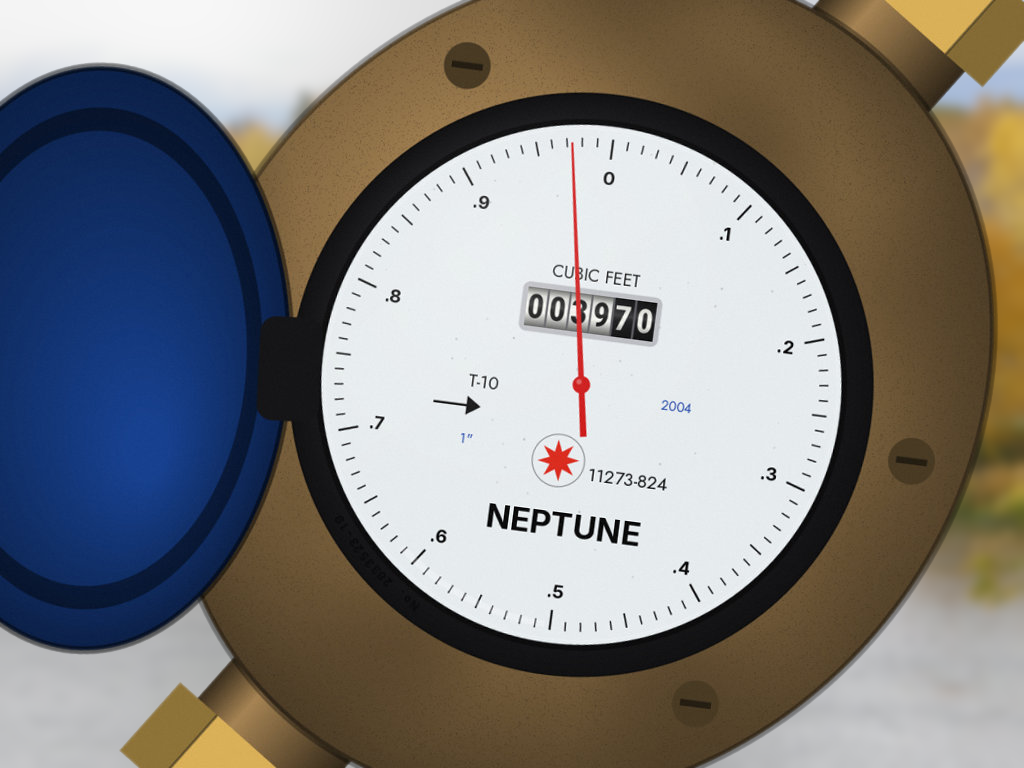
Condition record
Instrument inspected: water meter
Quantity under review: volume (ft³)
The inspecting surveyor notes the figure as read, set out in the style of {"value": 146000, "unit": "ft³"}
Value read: {"value": 3969.97, "unit": "ft³"}
